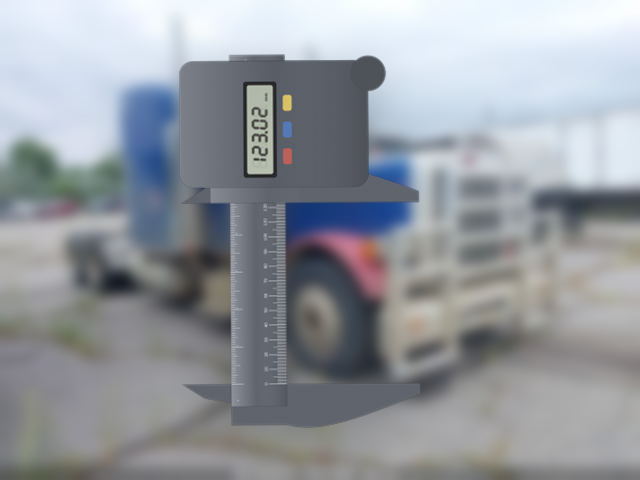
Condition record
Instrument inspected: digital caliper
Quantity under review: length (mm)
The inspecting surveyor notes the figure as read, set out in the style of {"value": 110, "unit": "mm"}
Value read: {"value": 123.02, "unit": "mm"}
